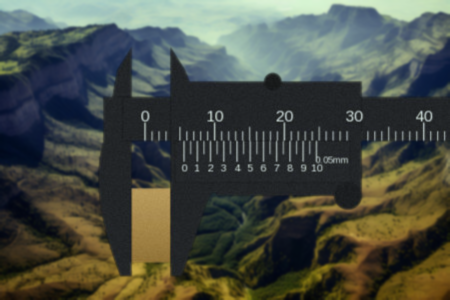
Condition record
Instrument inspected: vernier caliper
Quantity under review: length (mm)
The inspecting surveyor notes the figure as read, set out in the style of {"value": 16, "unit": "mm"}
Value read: {"value": 5.6, "unit": "mm"}
